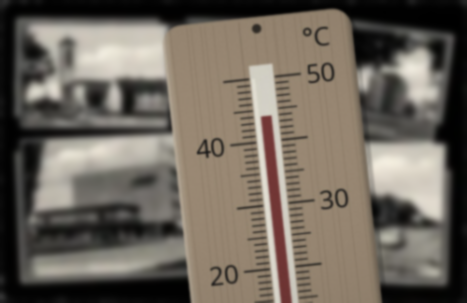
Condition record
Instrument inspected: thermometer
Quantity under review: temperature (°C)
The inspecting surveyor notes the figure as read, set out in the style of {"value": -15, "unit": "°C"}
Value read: {"value": 44, "unit": "°C"}
